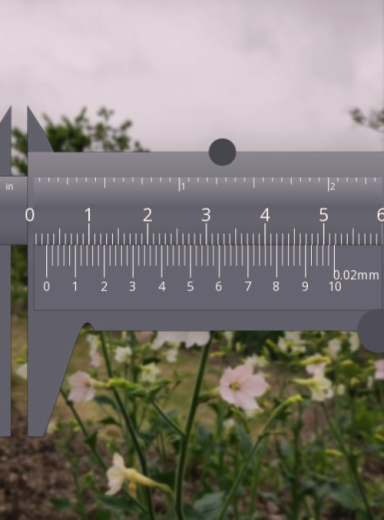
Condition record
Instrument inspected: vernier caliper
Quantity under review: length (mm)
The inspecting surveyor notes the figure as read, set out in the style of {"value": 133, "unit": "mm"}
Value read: {"value": 2.8, "unit": "mm"}
